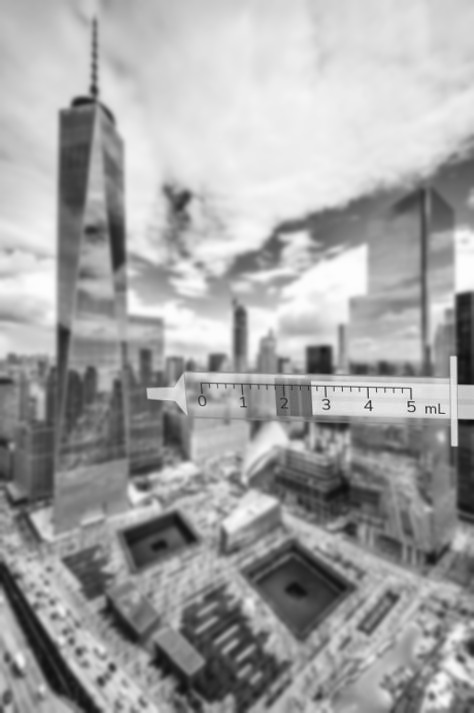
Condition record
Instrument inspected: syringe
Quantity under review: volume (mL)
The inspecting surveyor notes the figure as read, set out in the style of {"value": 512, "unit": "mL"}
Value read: {"value": 1.8, "unit": "mL"}
